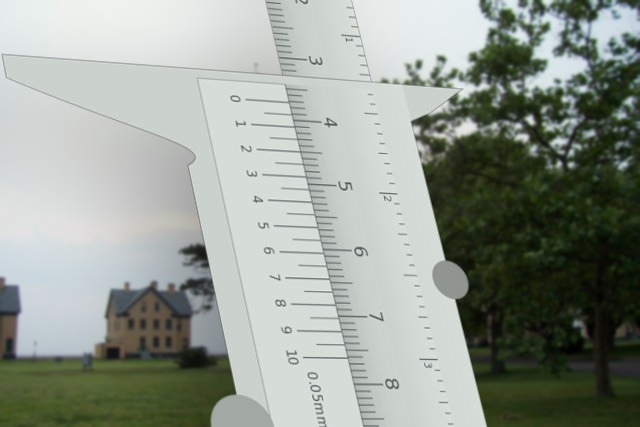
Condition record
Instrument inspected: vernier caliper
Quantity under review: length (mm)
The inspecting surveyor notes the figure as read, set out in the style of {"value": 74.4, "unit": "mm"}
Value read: {"value": 37.2, "unit": "mm"}
